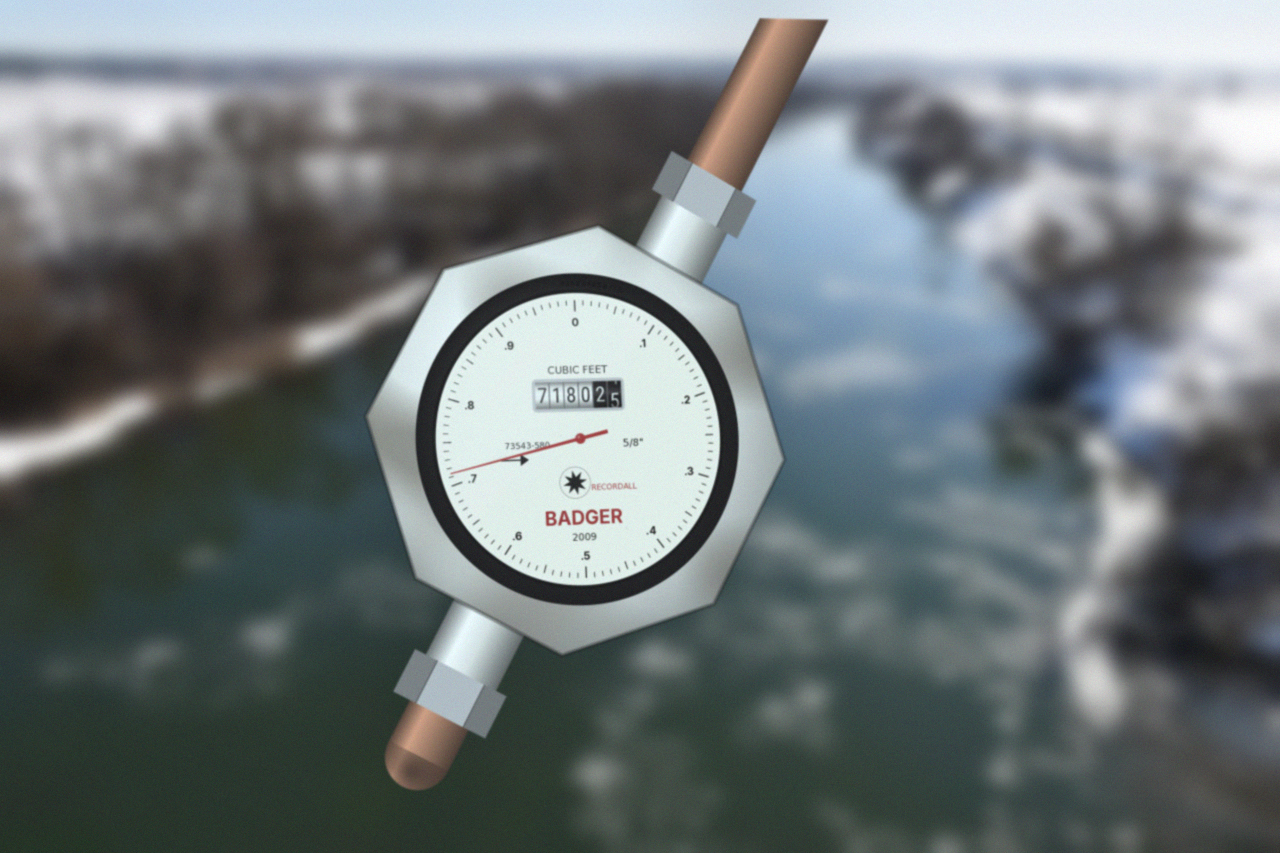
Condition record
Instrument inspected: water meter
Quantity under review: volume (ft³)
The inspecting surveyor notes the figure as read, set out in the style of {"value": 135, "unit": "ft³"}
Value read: {"value": 718024.71, "unit": "ft³"}
